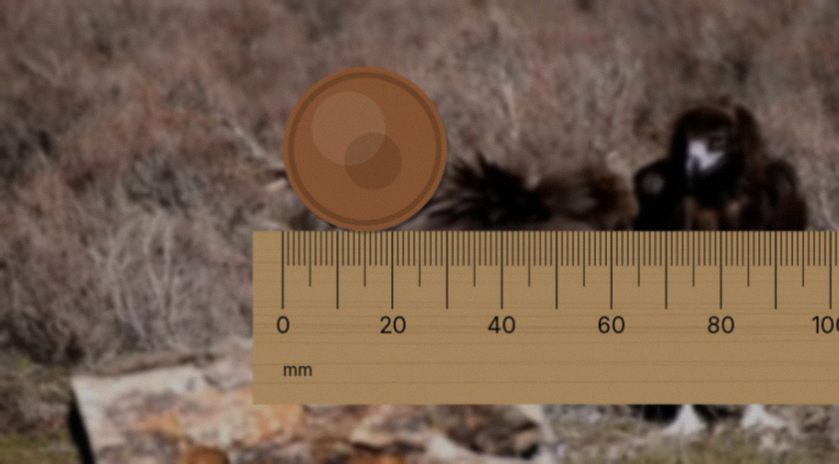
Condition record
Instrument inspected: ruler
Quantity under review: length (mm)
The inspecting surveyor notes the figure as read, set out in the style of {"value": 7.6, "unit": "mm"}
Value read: {"value": 30, "unit": "mm"}
